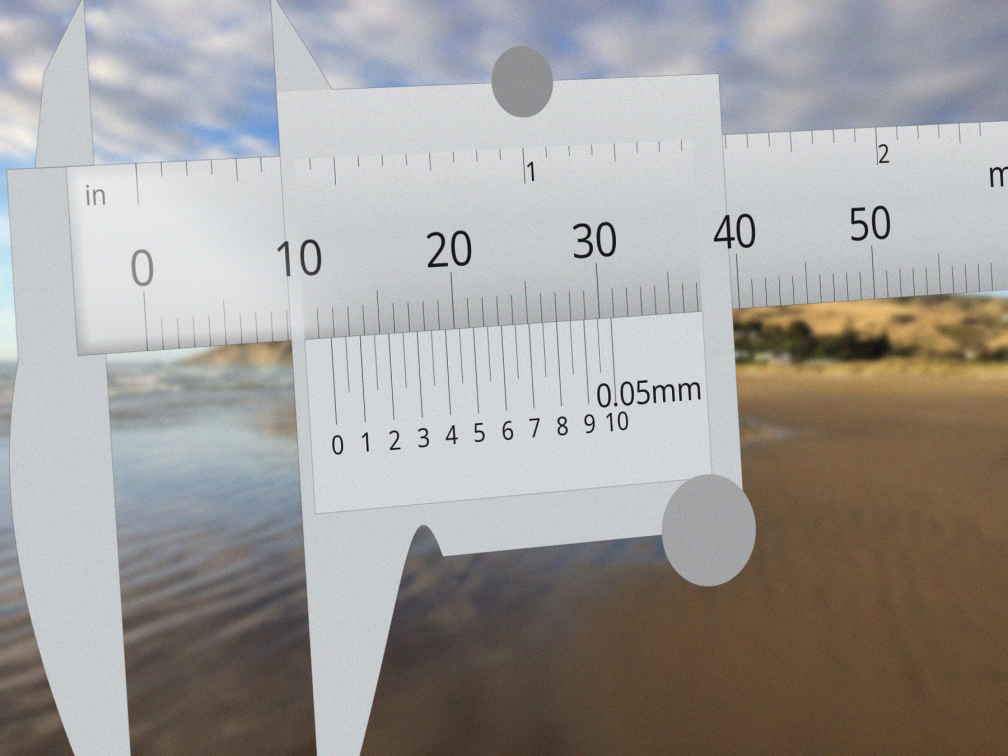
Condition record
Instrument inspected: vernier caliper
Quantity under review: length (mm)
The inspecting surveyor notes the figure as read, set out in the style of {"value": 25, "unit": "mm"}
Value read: {"value": 11.8, "unit": "mm"}
